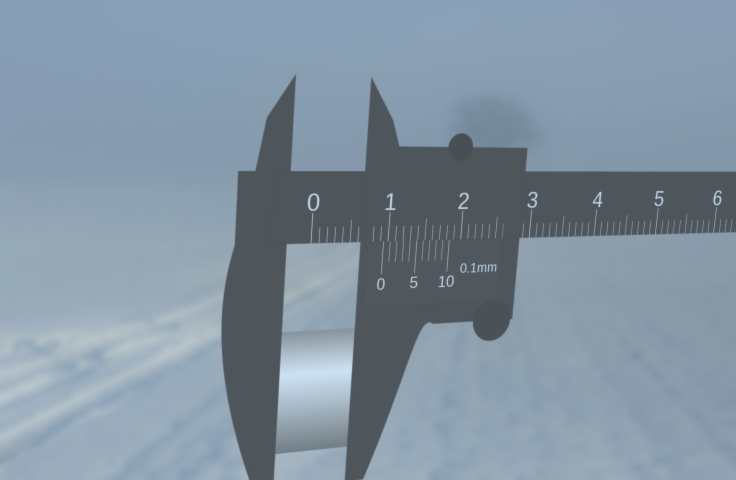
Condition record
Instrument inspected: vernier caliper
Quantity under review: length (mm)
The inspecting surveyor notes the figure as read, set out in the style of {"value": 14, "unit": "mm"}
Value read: {"value": 9.4, "unit": "mm"}
